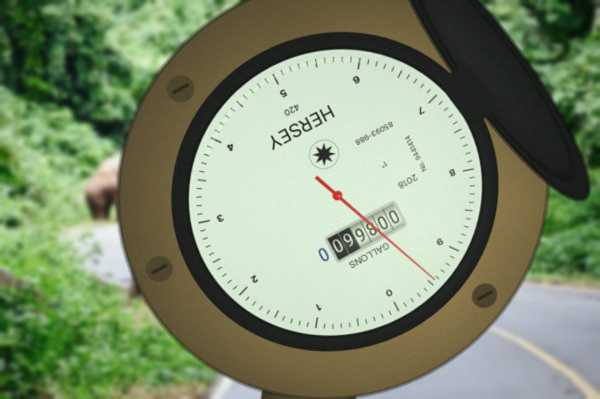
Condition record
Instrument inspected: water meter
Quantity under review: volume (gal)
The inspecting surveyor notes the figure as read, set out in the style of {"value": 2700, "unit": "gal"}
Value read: {"value": 86599.4, "unit": "gal"}
